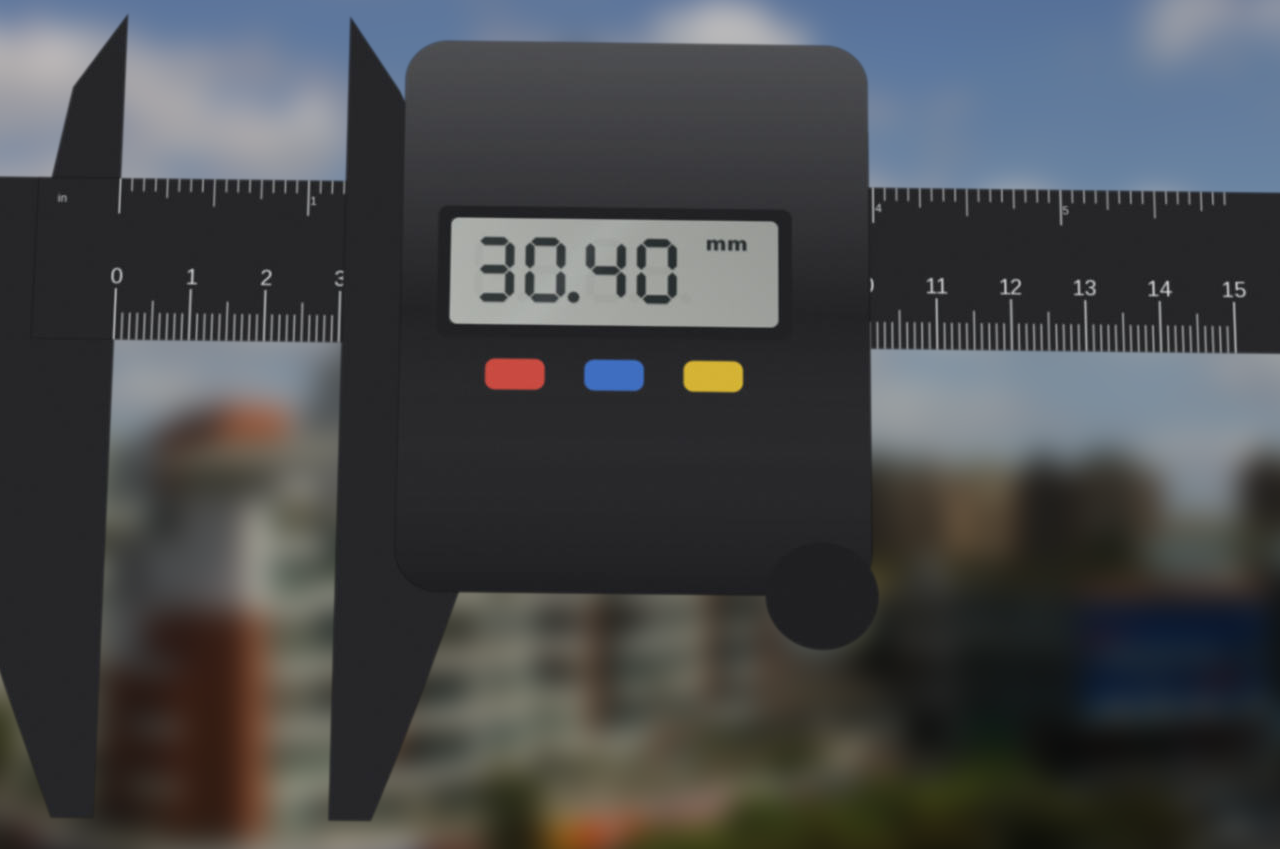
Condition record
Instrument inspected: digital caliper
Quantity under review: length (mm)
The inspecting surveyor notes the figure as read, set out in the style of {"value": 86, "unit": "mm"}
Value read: {"value": 30.40, "unit": "mm"}
